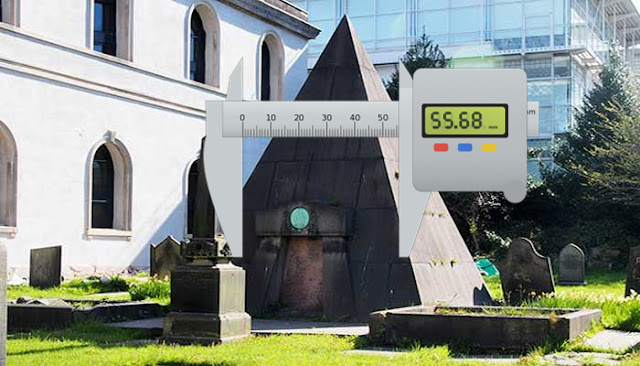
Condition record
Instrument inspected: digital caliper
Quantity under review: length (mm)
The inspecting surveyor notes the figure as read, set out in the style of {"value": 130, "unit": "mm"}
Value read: {"value": 55.68, "unit": "mm"}
